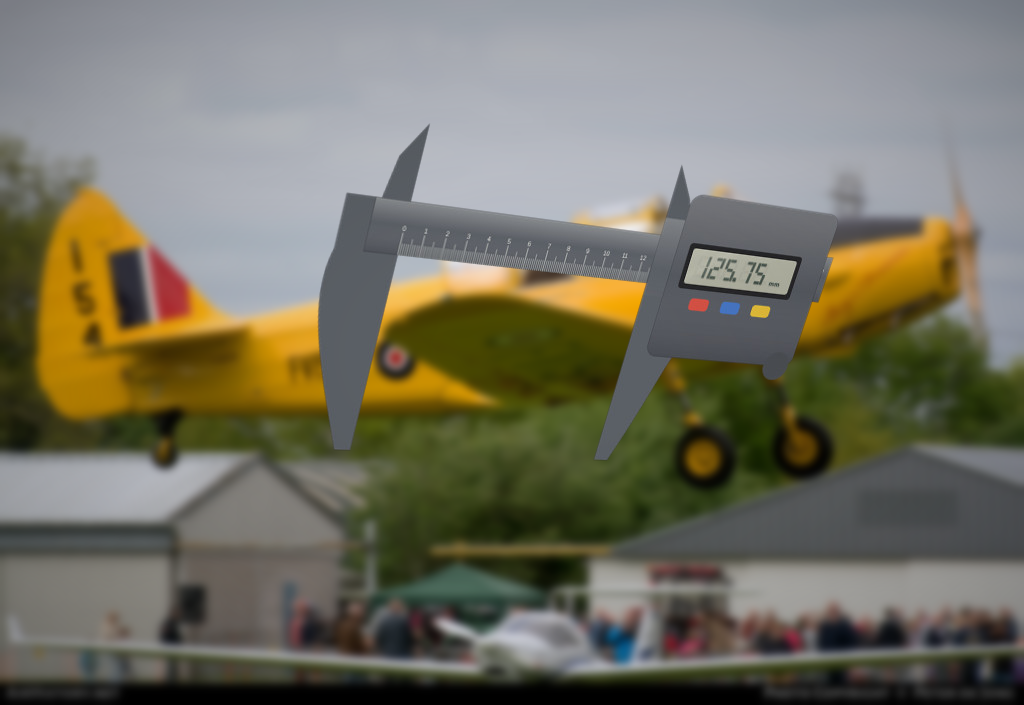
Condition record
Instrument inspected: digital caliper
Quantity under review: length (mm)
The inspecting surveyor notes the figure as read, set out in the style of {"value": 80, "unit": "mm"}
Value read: {"value": 125.75, "unit": "mm"}
